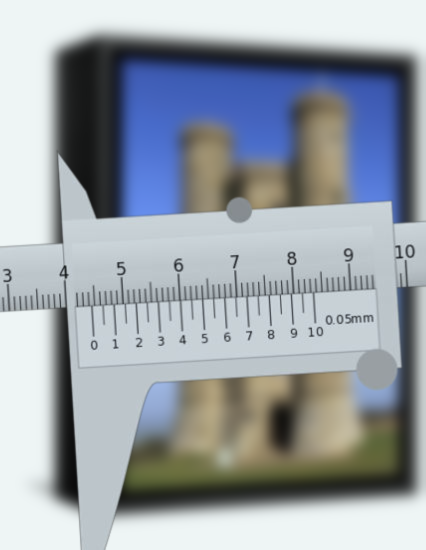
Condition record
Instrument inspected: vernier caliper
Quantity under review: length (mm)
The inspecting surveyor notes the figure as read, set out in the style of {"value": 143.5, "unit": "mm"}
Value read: {"value": 44.5, "unit": "mm"}
